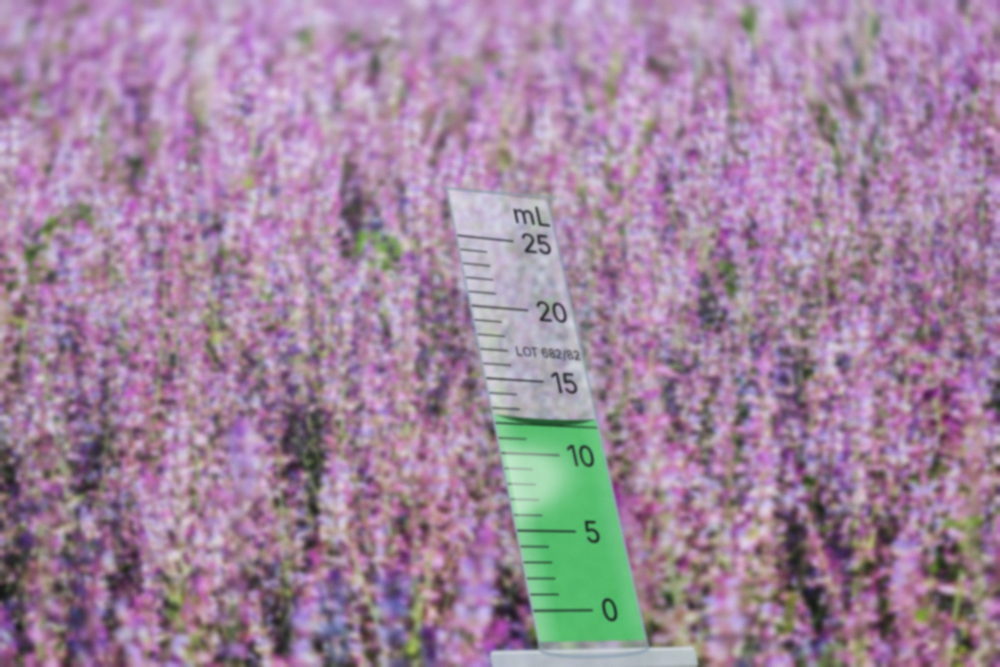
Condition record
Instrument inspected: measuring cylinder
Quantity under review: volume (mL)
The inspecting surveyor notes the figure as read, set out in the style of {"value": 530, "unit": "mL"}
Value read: {"value": 12, "unit": "mL"}
